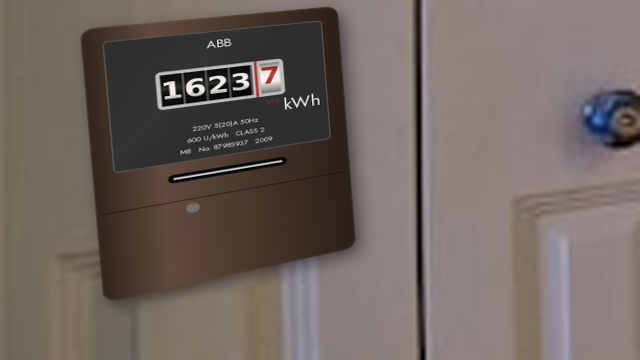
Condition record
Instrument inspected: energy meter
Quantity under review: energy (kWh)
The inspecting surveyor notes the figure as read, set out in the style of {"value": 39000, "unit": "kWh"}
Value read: {"value": 1623.7, "unit": "kWh"}
